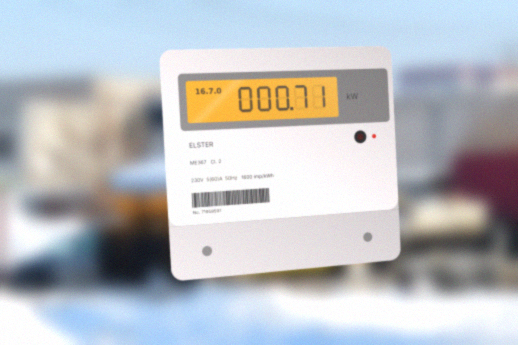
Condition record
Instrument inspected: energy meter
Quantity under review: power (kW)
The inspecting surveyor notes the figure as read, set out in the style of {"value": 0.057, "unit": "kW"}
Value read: {"value": 0.71, "unit": "kW"}
